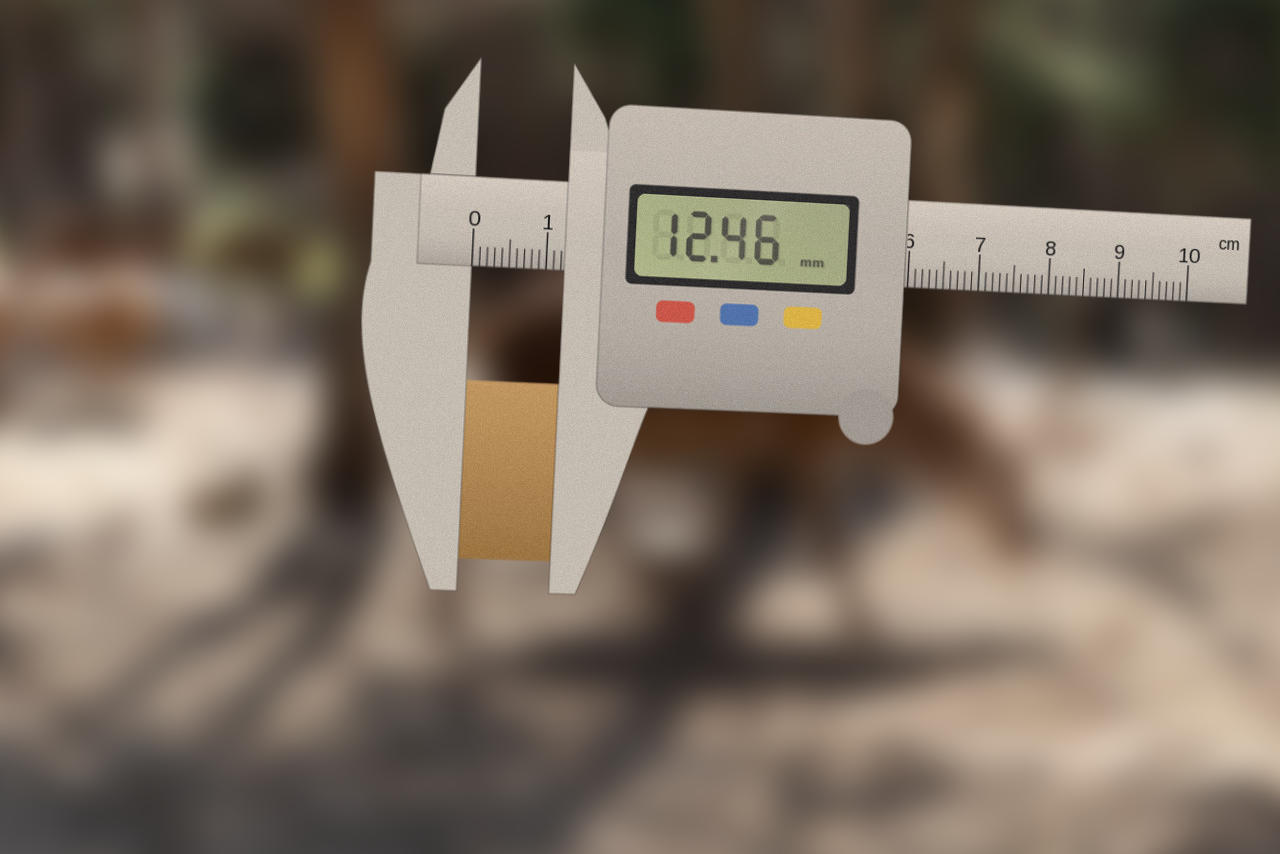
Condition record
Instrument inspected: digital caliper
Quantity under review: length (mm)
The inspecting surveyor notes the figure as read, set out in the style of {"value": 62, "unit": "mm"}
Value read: {"value": 12.46, "unit": "mm"}
